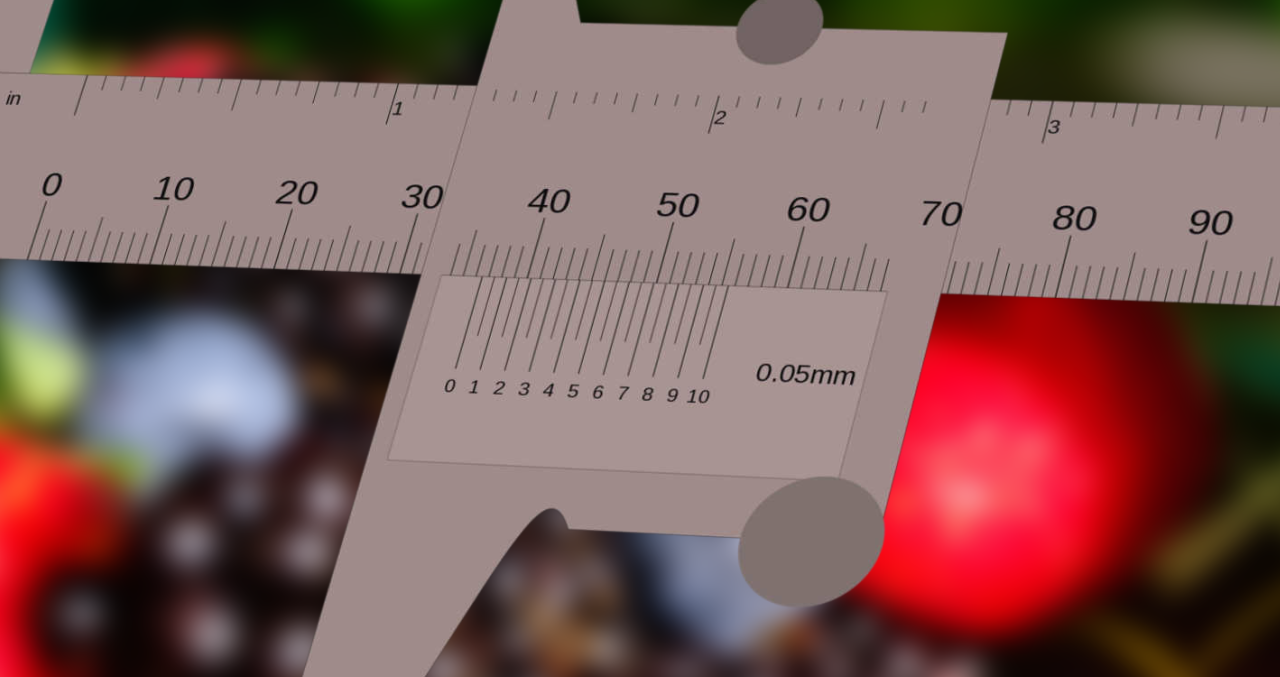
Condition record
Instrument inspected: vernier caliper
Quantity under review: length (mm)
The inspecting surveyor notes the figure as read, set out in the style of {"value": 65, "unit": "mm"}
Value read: {"value": 36.5, "unit": "mm"}
